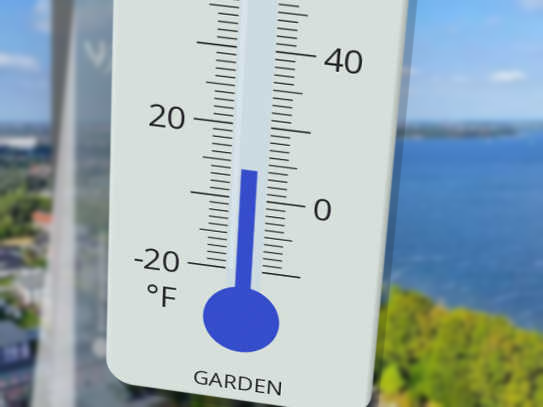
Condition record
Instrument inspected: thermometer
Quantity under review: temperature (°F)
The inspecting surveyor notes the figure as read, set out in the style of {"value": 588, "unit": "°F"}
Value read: {"value": 8, "unit": "°F"}
